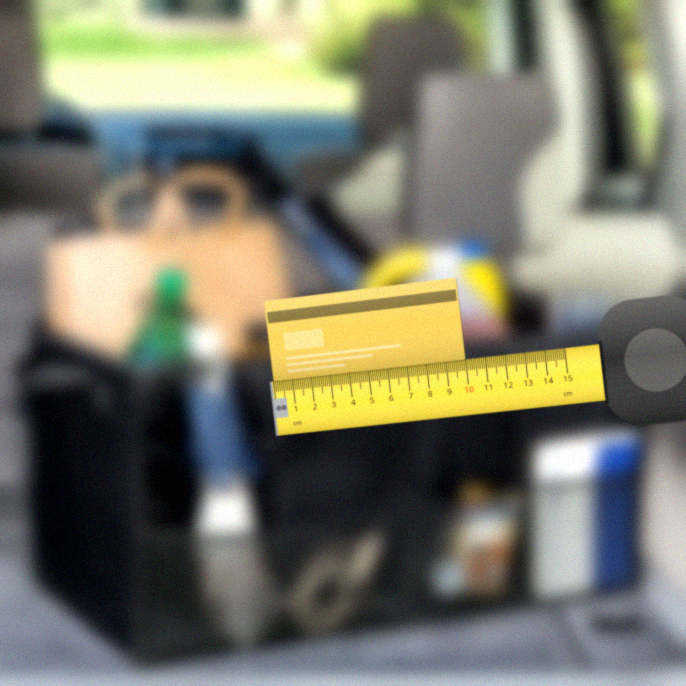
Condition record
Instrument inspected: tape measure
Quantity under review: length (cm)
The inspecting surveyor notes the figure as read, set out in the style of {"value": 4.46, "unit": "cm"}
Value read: {"value": 10, "unit": "cm"}
